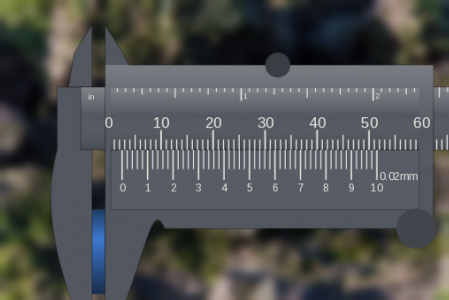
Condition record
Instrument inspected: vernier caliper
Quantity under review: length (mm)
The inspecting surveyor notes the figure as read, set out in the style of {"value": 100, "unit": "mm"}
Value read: {"value": 2.5, "unit": "mm"}
